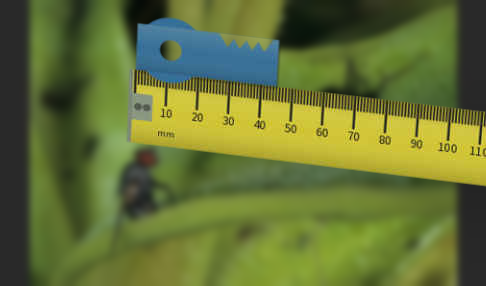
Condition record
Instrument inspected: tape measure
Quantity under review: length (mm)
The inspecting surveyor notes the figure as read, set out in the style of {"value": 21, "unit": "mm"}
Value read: {"value": 45, "unit": "mm"}
